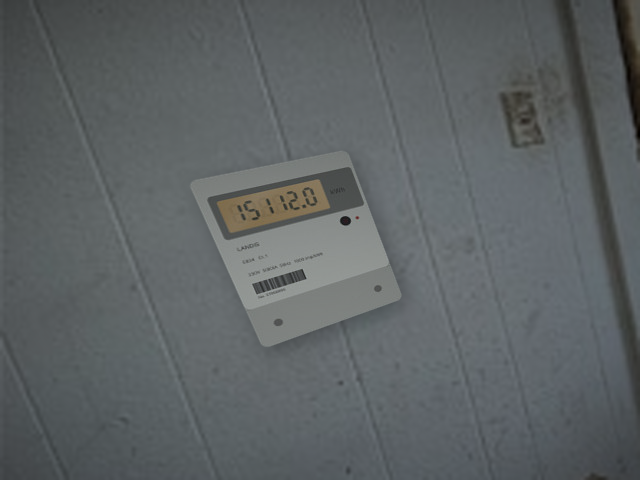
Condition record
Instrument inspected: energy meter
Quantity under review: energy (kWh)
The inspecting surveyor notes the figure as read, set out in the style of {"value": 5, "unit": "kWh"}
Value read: {"value": 15112.0, "unit": "kWh"}
